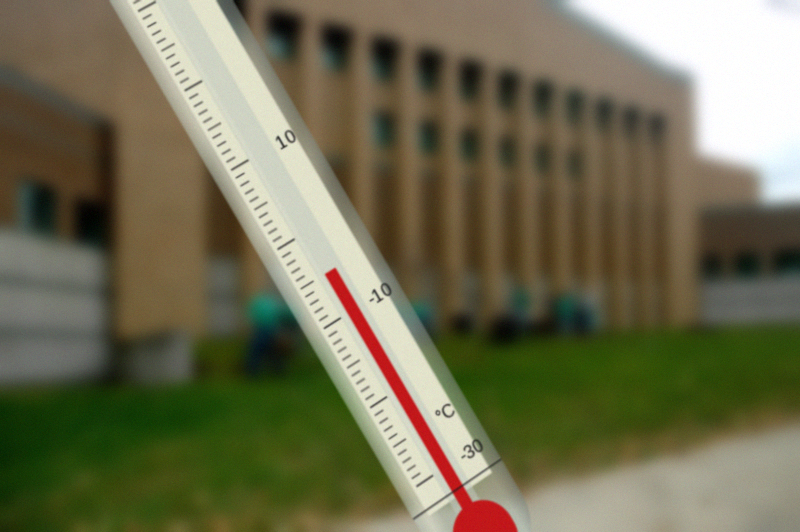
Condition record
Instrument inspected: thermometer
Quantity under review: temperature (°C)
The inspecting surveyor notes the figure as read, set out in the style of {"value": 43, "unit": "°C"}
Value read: {"value": -5, "unit": "°C"}
